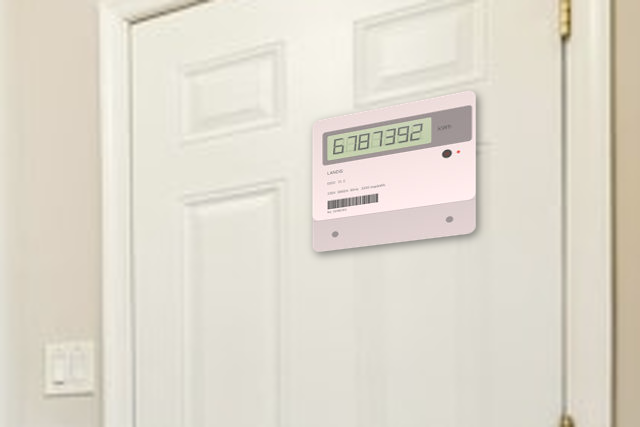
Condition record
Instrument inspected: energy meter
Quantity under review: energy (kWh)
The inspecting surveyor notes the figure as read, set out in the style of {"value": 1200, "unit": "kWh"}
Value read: {"value": 6787392, "unit": "kWh"}
